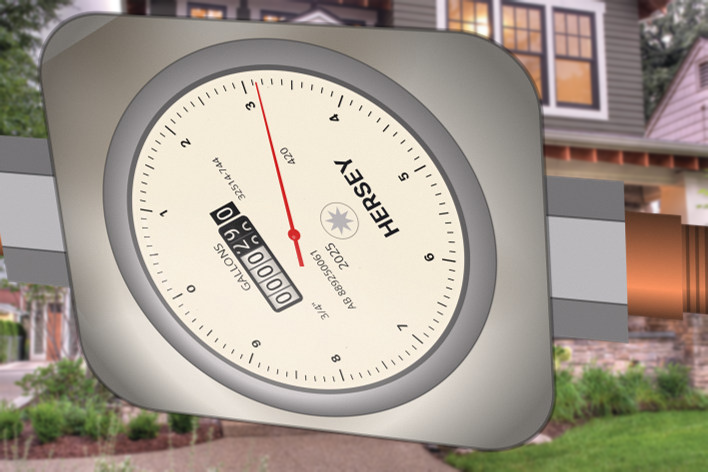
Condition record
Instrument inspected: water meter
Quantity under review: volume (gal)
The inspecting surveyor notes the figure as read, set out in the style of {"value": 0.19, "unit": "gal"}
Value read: {"value": 293.1, "unit": "gal"}
